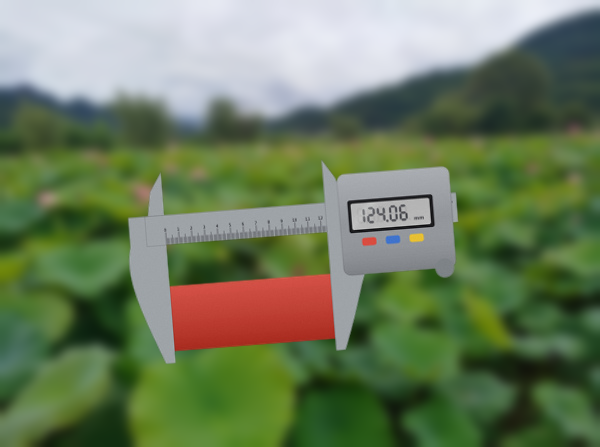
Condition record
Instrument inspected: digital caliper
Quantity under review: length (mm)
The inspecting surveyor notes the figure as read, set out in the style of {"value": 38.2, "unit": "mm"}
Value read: {"value": 124.06, "unit": "mm"}
